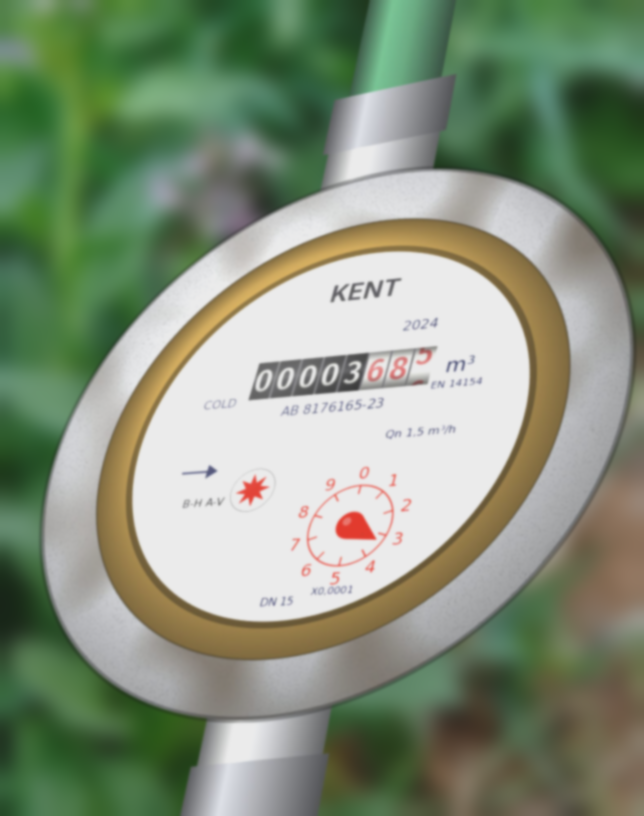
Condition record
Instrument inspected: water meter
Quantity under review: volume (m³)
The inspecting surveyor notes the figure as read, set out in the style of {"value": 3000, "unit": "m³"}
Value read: {"value": 3.6853, "unit": "m³"}
